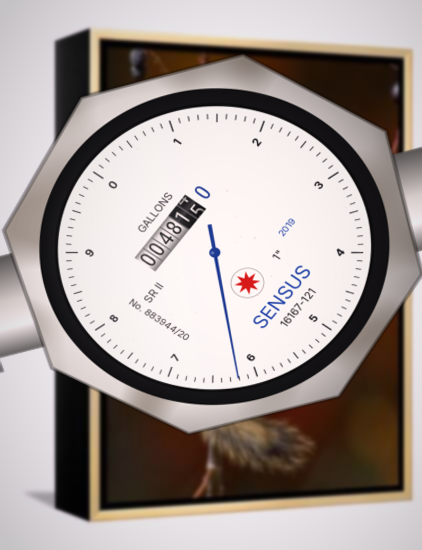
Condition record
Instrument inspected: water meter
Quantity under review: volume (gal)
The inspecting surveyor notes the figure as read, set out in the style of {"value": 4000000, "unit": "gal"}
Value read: {"value": 48146.2, "unit": "gal"}
